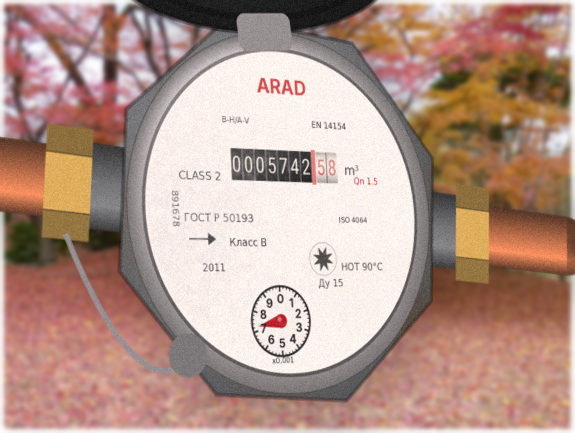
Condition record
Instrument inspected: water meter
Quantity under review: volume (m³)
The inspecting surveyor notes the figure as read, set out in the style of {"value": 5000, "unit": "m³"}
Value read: {"value": 5742.587, "unit": "m³"}
